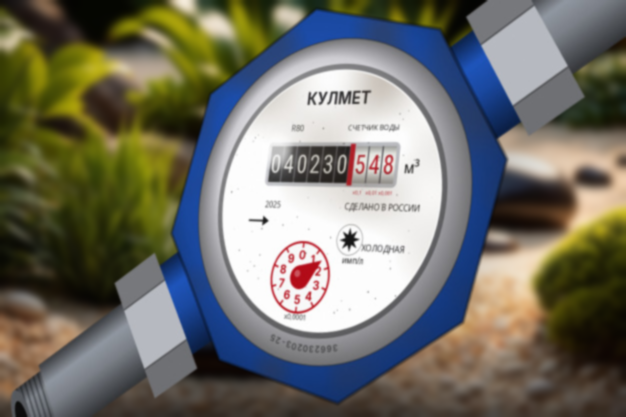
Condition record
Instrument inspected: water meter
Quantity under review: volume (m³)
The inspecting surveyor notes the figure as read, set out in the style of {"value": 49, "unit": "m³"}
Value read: {"value": 40230.5481, "unit": "m³"}
